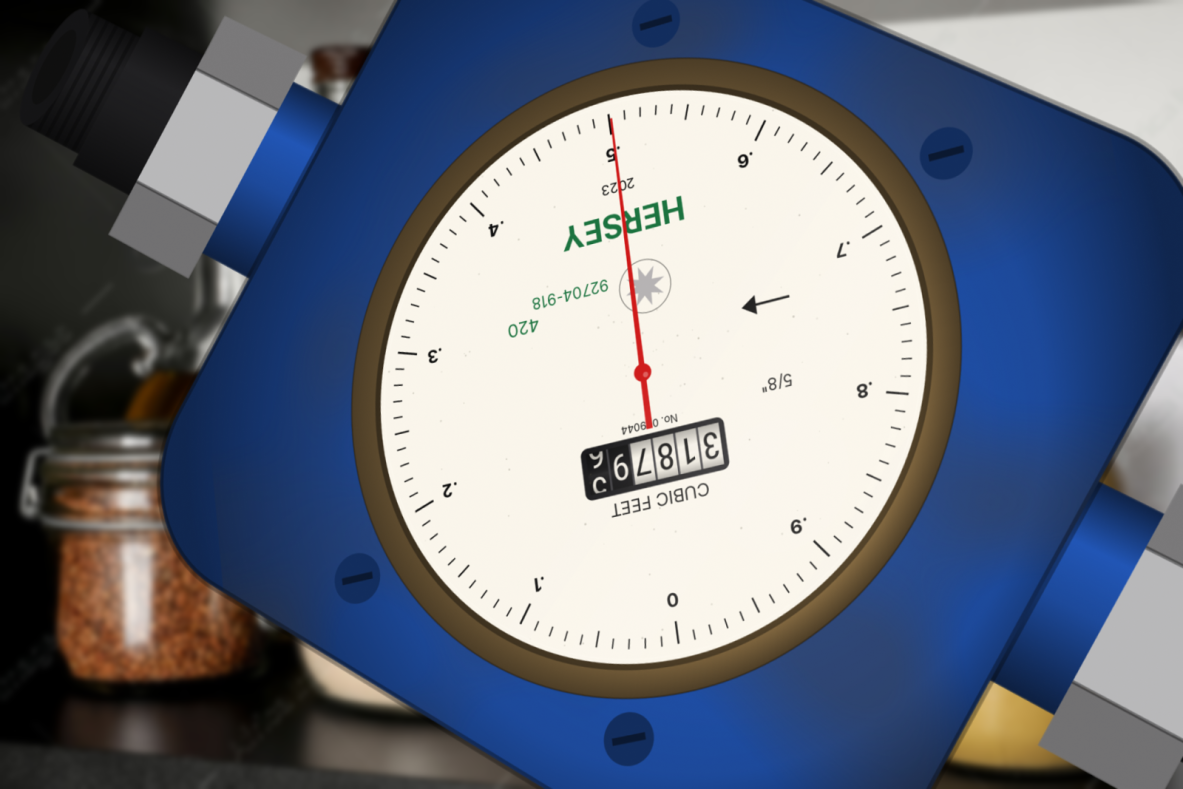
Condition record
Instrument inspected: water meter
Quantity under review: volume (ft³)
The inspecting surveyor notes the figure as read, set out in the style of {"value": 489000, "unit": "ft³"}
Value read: {"value": 318795.50, "unit": "ft³"}
